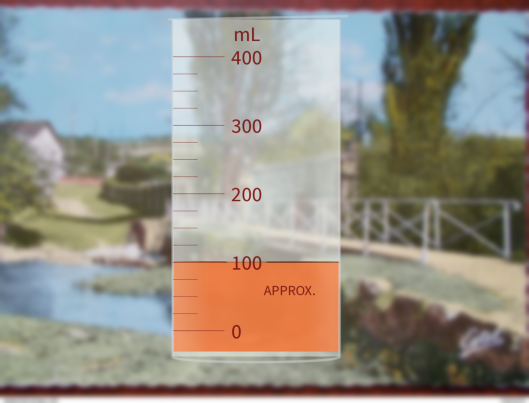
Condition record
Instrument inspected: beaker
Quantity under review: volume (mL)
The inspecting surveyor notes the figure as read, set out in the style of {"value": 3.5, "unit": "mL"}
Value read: {"value": 100, "unit": "mL"}
